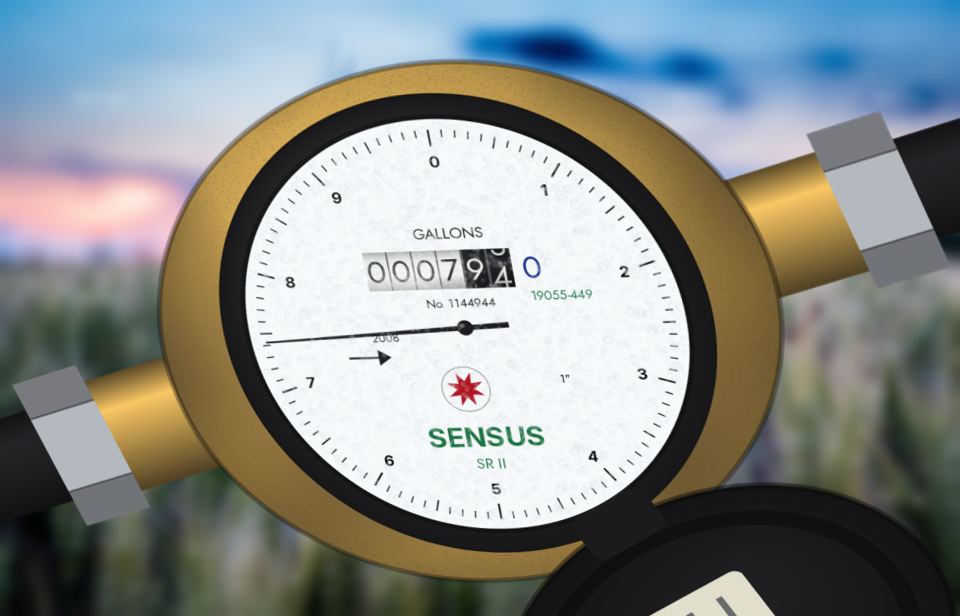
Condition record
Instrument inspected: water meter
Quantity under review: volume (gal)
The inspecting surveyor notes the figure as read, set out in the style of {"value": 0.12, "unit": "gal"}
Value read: {"value": 7937.4, "unit": "gal"}
